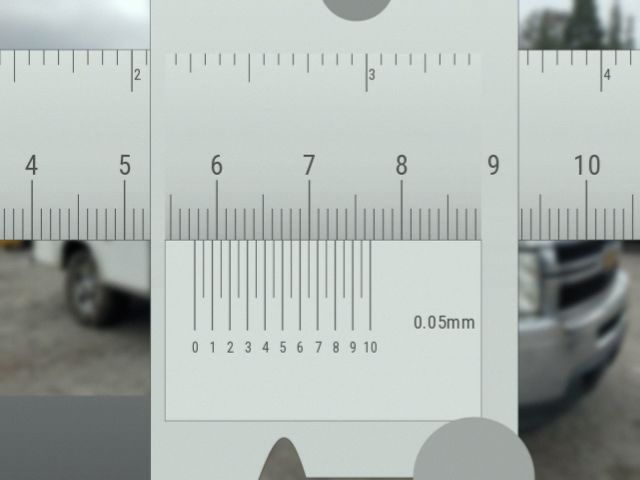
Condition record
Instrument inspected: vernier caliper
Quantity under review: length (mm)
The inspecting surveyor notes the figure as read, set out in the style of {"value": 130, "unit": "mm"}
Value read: {"value": 57.6, "unit": "mm"}
